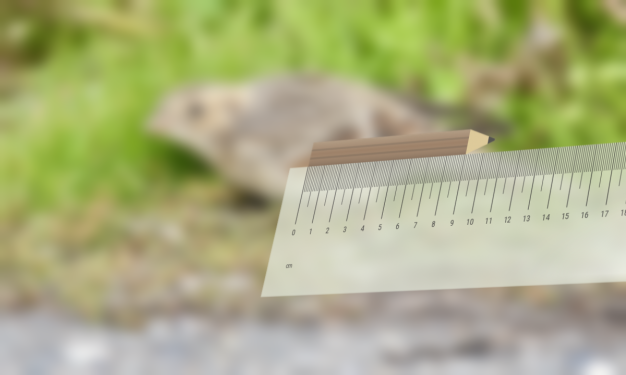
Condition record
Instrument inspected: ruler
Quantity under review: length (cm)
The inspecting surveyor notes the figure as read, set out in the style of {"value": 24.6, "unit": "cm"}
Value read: {"value": 10.5, "unit": "cm"}
